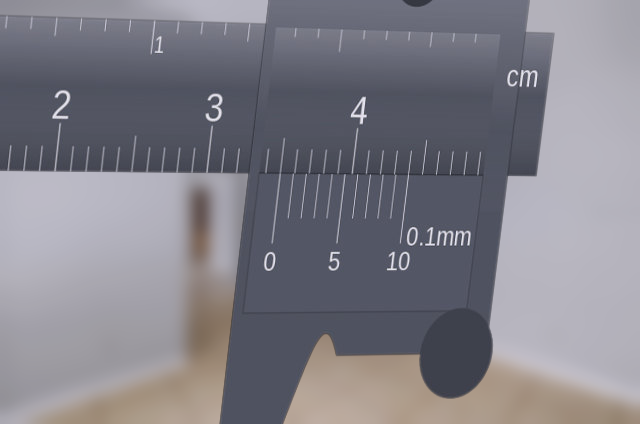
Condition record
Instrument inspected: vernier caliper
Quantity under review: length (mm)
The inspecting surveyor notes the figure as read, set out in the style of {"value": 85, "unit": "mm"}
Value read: {"value": 35.0, "unit": "mm"}
